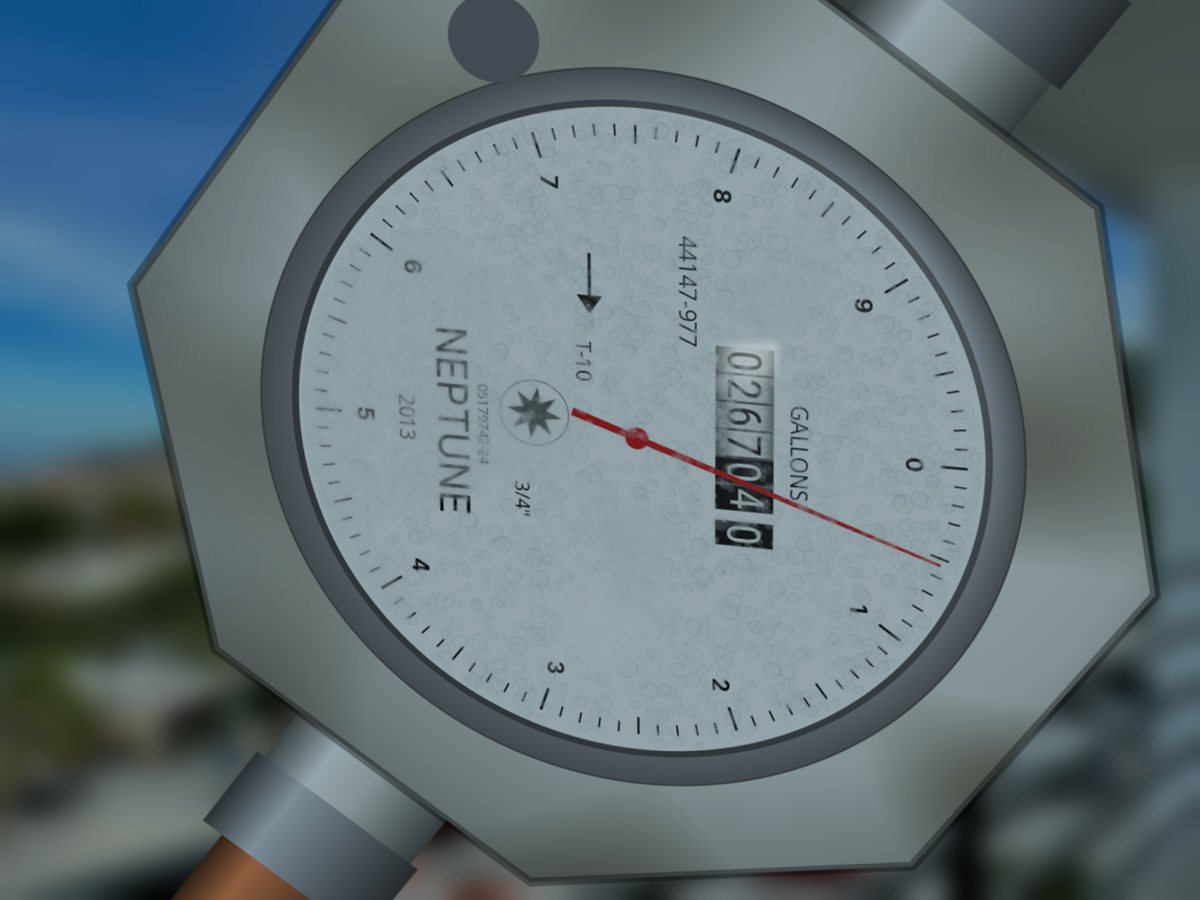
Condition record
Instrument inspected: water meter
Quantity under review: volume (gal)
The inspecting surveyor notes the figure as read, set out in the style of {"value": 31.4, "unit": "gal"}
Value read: {"value": 267040.5, "unit": "gal"}
